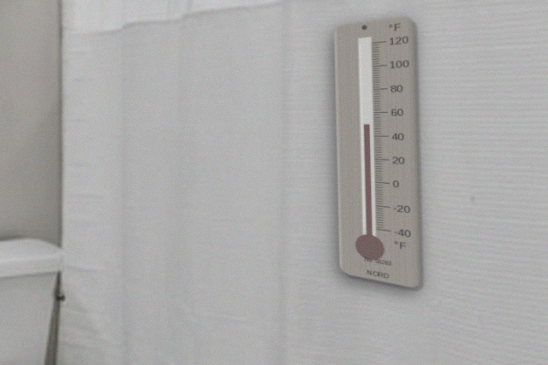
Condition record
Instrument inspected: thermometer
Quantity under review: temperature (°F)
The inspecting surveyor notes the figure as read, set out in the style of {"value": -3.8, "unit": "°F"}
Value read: {"value": 50, "unit": "°F"}
